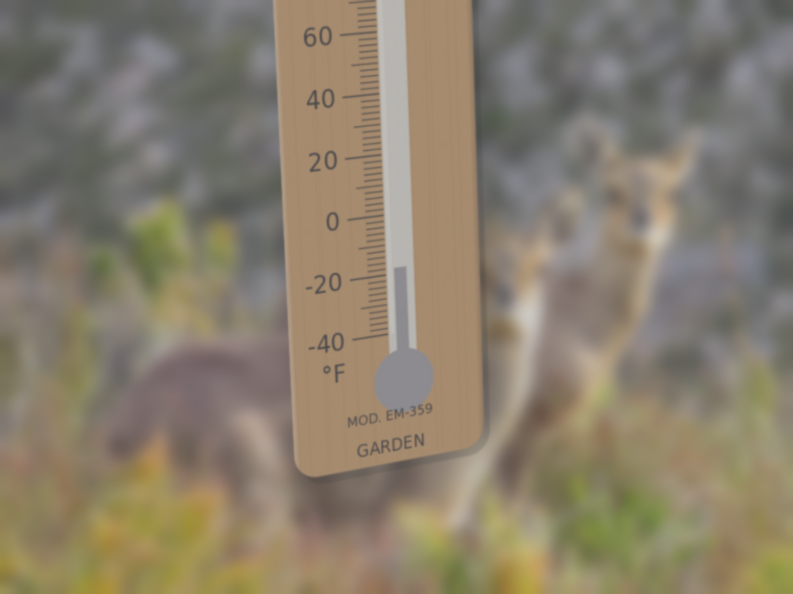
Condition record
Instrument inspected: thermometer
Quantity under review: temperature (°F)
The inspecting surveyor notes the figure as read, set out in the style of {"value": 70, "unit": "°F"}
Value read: {"value": -18, "unit": "°F"}
